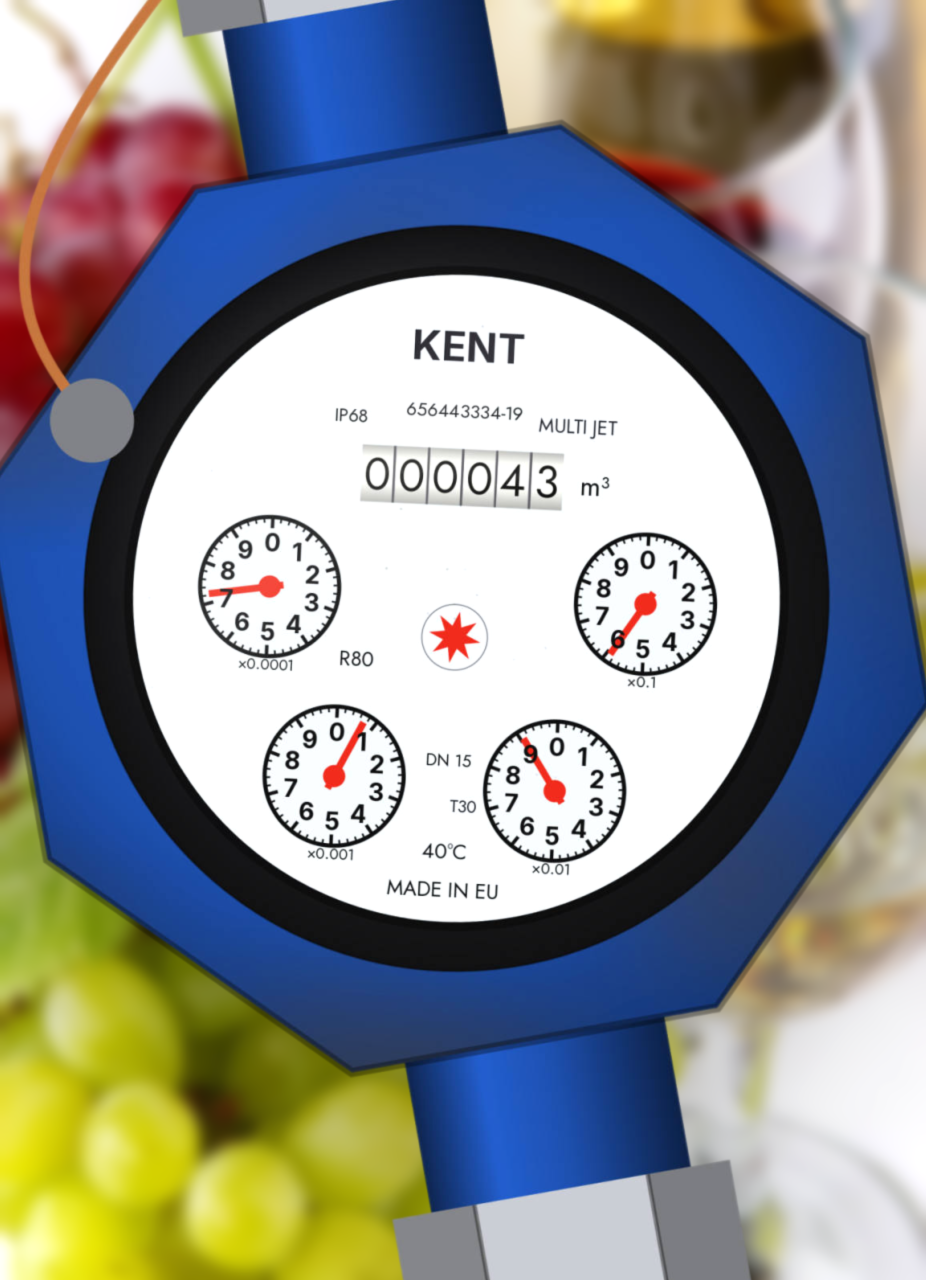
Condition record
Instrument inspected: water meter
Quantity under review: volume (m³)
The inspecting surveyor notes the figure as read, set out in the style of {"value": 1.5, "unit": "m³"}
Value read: {"value": 43.5907, "unit": "m³"}
